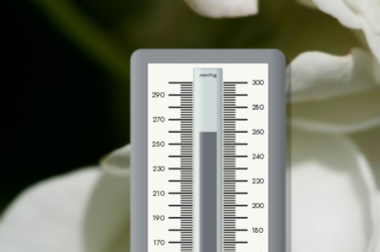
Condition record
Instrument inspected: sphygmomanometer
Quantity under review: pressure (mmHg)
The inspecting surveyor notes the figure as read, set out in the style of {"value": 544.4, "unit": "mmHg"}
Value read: {"value": 260, "unit": "mmHg"}
